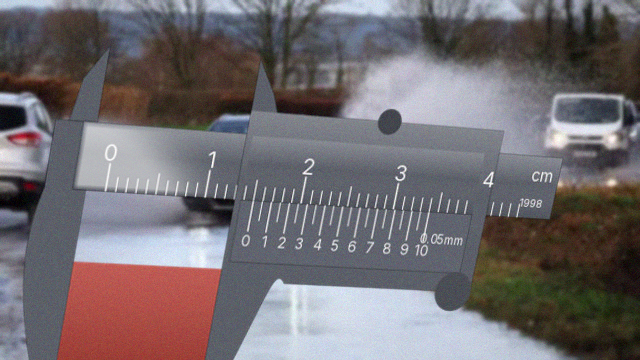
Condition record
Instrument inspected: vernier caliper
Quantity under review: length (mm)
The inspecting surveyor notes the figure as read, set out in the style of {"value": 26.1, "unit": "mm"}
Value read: {"value": 15.0, "unit": "mm"}
